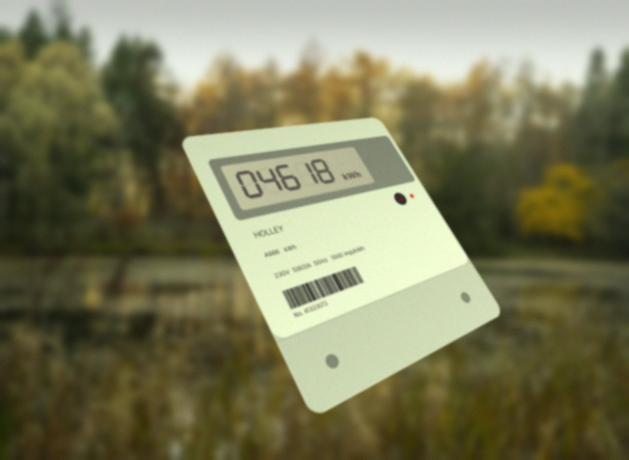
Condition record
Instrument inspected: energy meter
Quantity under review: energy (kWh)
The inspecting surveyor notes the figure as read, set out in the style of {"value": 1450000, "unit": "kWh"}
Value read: {"value": 4618, "unit": "kWh"}
